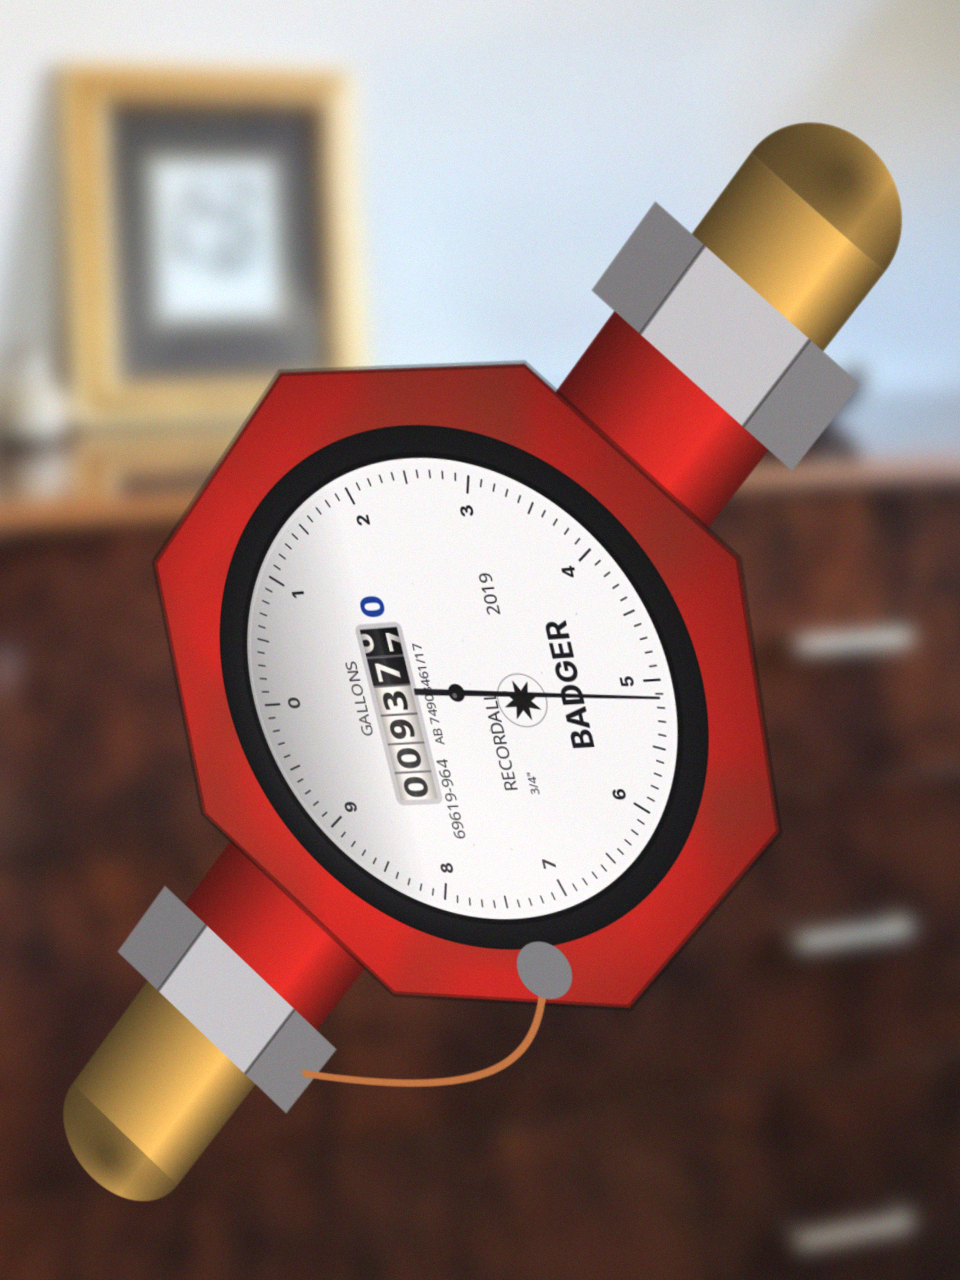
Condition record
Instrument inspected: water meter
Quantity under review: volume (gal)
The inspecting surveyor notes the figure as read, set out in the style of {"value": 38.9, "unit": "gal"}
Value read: {"value": 93765.1, "unit": "gal"}
